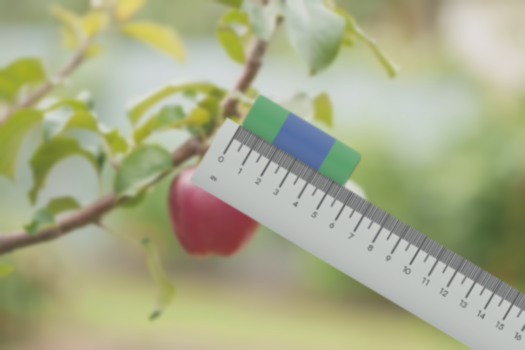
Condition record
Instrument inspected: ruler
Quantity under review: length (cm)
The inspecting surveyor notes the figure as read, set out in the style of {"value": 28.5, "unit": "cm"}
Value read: {"value": 5.5, "unit": "cm"}
